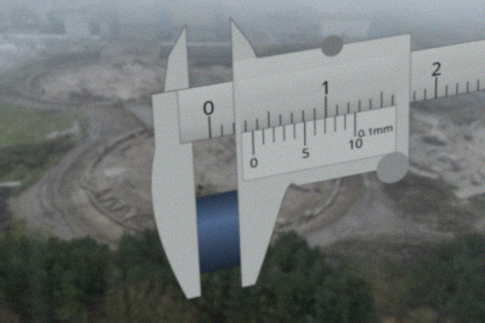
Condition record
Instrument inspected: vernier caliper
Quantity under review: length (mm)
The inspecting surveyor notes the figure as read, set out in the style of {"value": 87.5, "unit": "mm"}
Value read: {"value": 3.6, "unit": "mm"}
